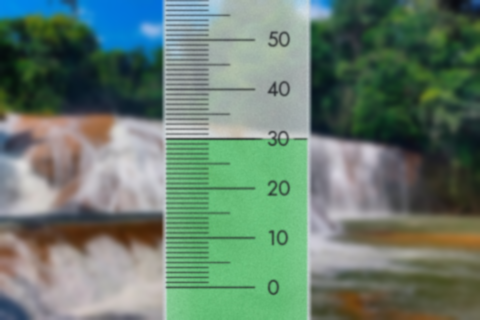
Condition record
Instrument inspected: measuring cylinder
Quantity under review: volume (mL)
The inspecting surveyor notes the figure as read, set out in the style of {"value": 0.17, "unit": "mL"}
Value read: {"value": 30, "unit": "mL"}
